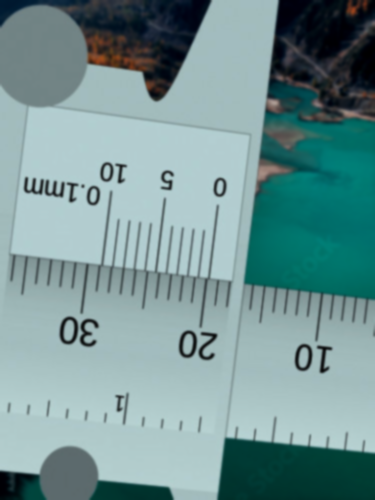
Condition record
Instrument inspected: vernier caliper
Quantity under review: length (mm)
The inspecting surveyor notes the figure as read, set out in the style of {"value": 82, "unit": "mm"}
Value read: {"value": 19.8, "unit": "mm"}
